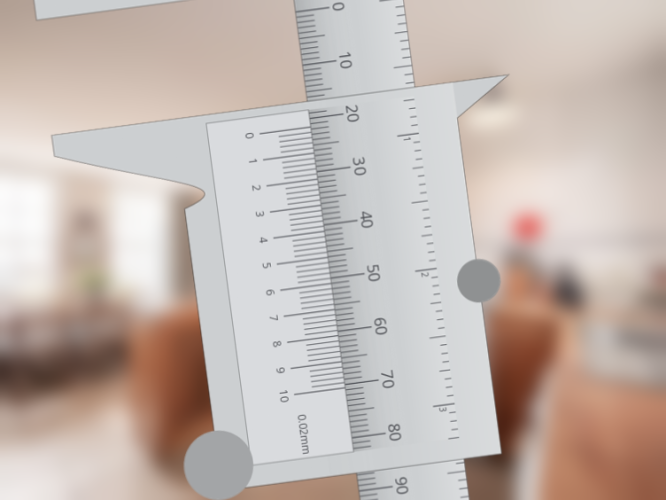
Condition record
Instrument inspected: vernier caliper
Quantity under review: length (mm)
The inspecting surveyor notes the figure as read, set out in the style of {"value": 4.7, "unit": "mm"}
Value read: {"value": 21.6, "unit": "mm"}
